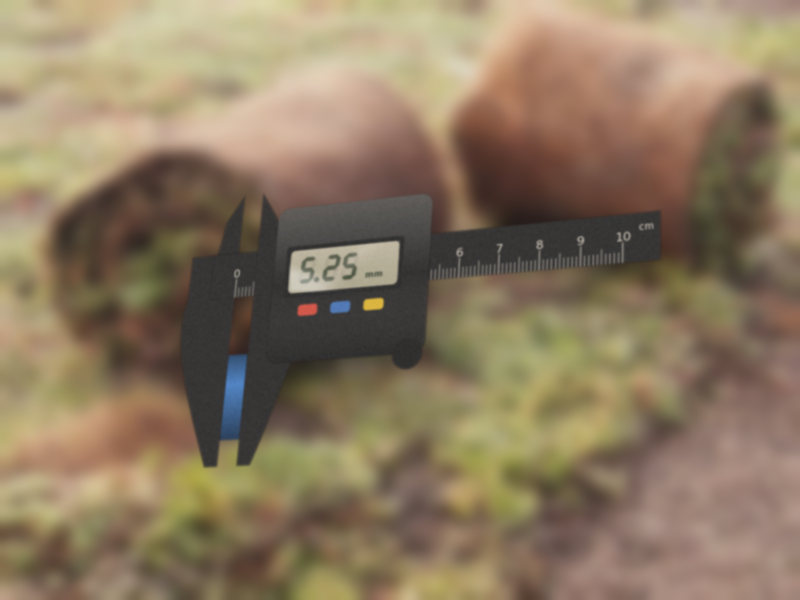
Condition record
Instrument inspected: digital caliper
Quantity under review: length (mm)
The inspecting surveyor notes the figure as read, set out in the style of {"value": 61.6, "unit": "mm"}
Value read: {"value": 5.25, "unit": "mm"}
